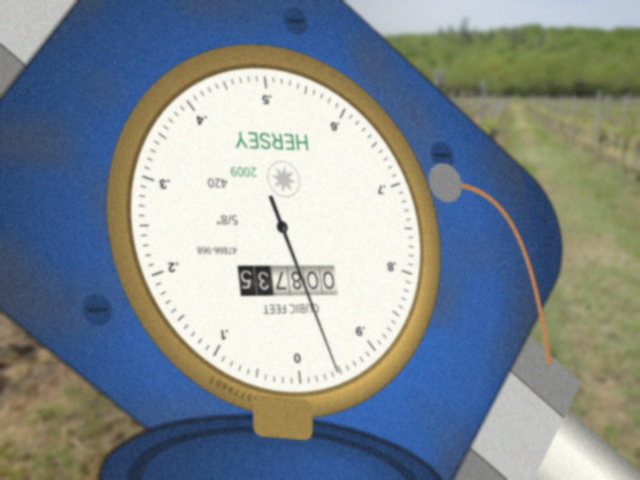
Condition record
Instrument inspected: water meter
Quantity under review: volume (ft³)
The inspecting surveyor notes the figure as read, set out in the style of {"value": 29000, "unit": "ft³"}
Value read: {"value": 8734.95, "unit": "ft³"}
